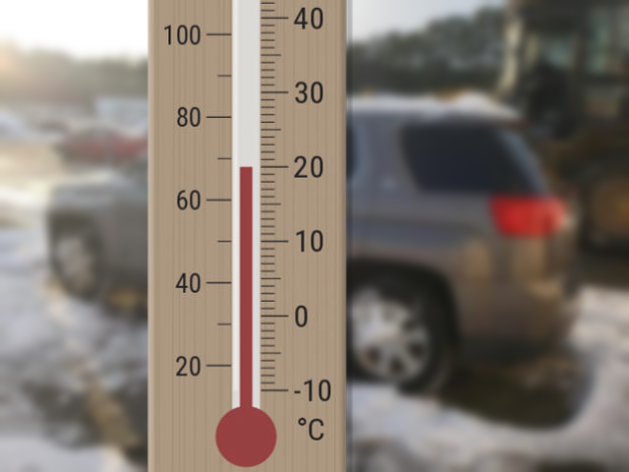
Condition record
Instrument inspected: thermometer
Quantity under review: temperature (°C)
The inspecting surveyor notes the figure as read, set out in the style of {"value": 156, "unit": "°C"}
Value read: {"value": 20, "unit": "°C"}
